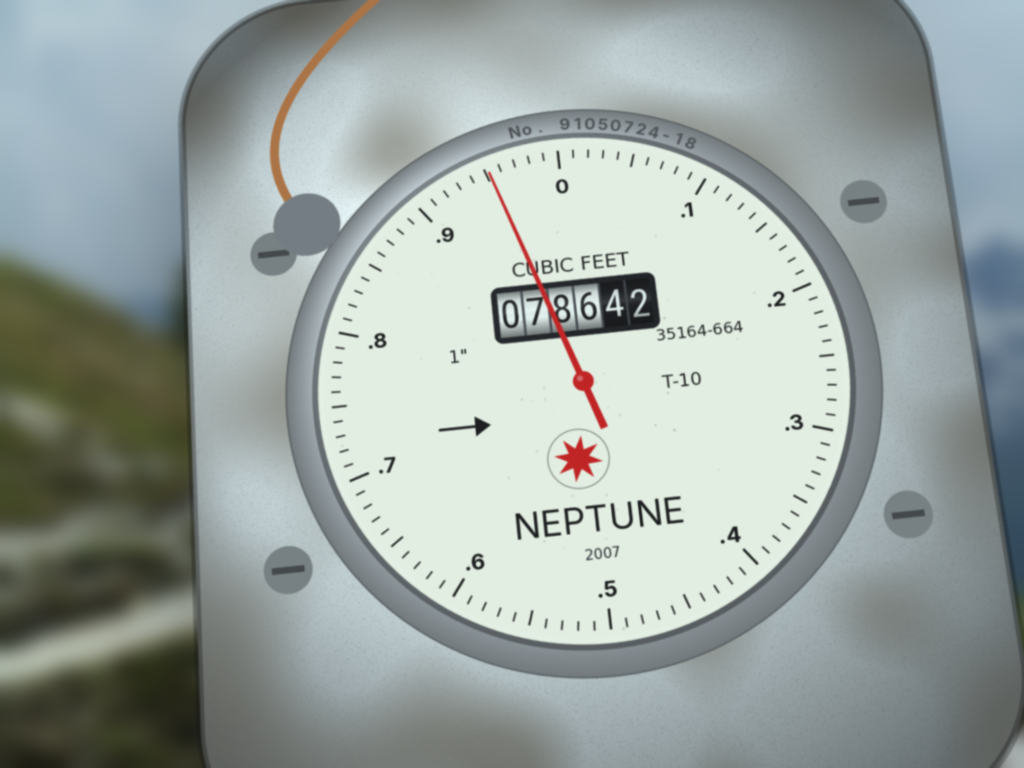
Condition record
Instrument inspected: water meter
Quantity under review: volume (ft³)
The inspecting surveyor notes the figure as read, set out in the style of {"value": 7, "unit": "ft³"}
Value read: {"value": 78641.95, "unit": "ft³"}
